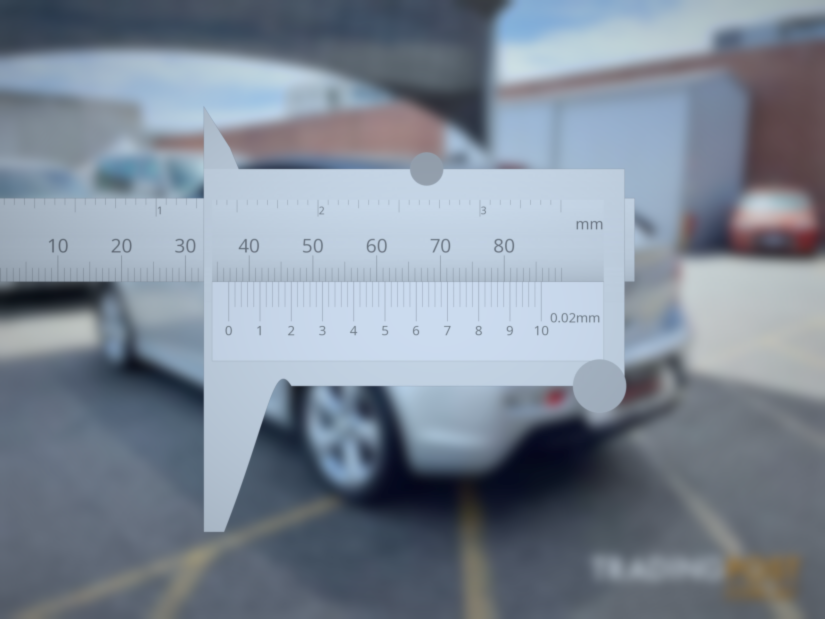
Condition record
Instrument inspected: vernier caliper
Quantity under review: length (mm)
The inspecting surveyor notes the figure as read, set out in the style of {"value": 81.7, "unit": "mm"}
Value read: {"value": 36.8, "unit": "mm"}
